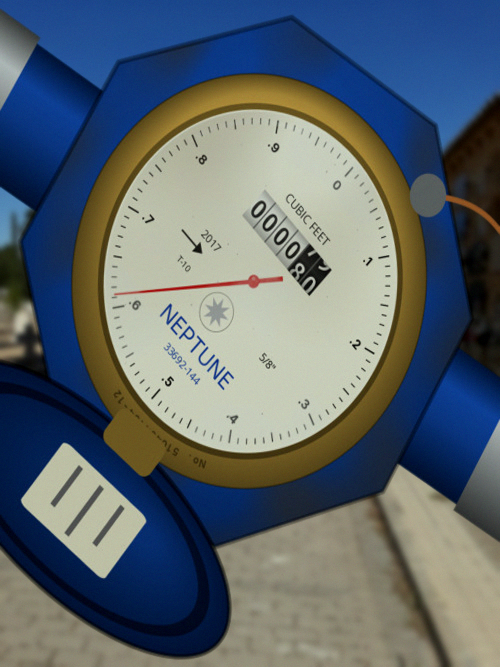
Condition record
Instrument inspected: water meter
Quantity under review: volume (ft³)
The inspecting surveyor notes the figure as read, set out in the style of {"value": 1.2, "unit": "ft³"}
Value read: {"value": 79.61, "unit": "ft³"}
